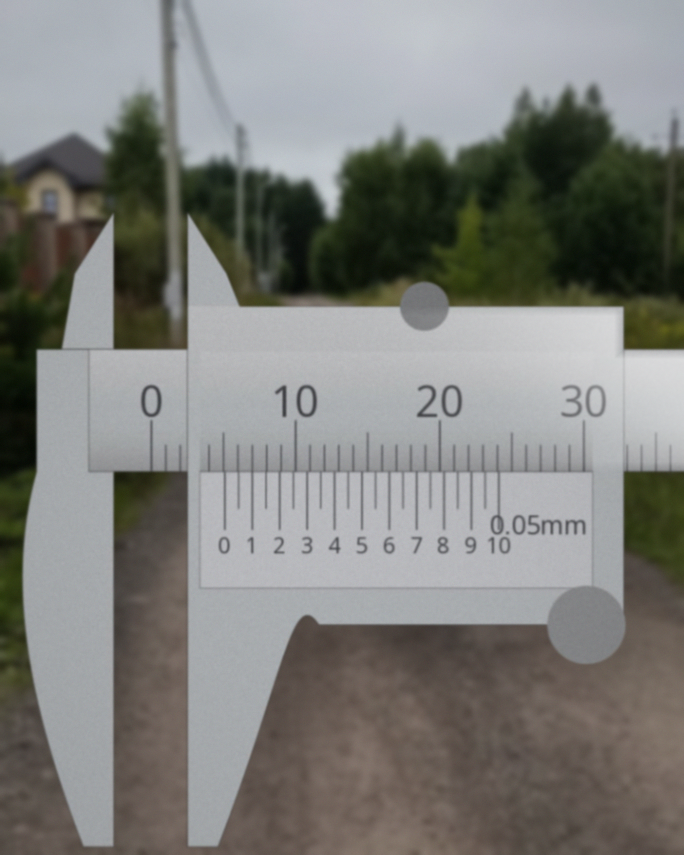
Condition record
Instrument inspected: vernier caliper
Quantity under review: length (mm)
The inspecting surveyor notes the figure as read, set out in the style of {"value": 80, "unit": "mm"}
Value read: {"value": 5.1, "unit": "mm"}
